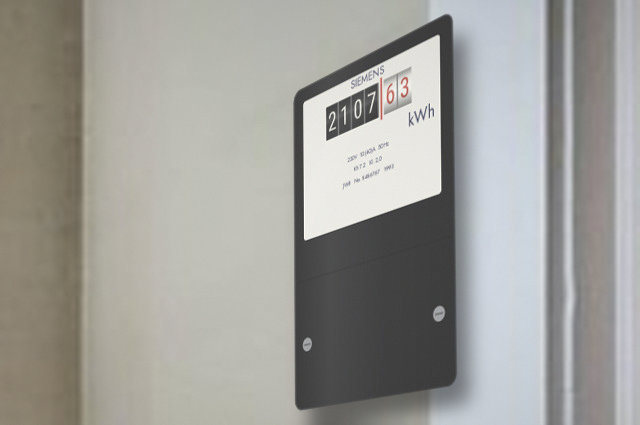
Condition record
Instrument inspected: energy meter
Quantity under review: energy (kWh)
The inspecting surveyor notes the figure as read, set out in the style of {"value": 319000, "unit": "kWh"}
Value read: {"value": 2107.63, "unit": "kWh"}
